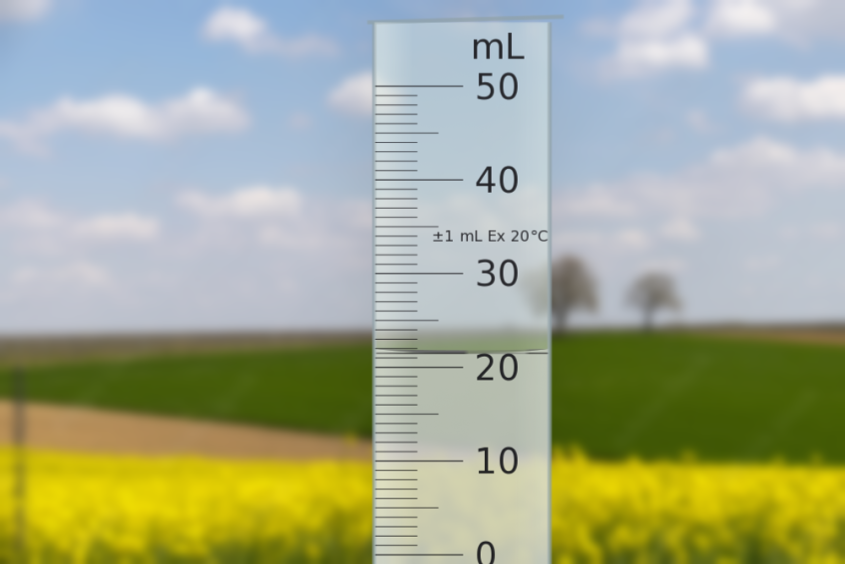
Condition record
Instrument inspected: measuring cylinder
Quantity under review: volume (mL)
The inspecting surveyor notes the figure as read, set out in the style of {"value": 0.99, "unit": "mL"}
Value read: {"value": 21.5, "unit": "mL"}
